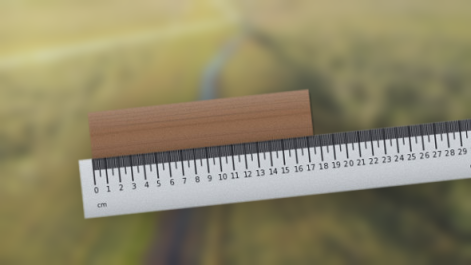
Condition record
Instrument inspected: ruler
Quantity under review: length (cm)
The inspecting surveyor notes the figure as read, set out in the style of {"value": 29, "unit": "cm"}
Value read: {"value": 17.5, "unit": "cm"}
